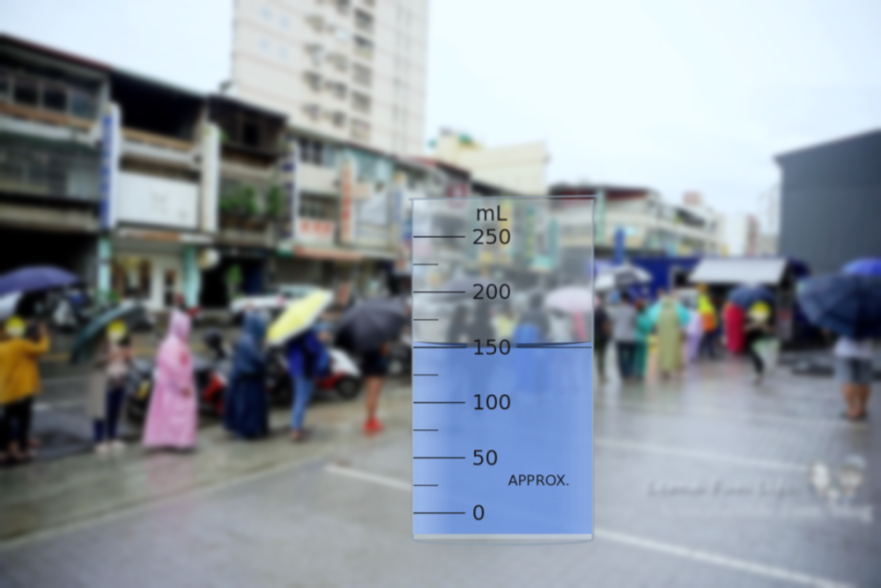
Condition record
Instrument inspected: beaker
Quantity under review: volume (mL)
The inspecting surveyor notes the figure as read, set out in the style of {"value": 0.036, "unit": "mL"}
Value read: {"value": 150, "unit": "mL"}
